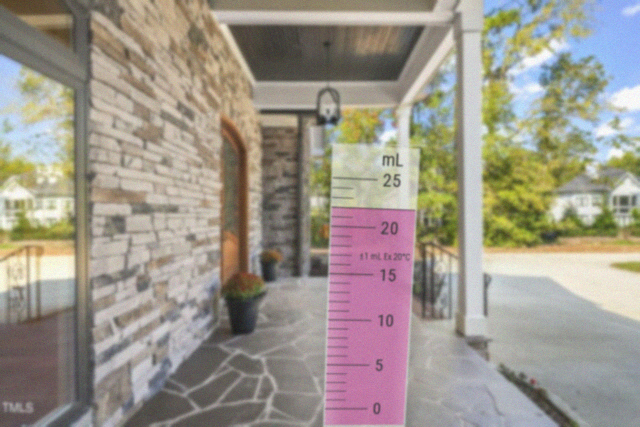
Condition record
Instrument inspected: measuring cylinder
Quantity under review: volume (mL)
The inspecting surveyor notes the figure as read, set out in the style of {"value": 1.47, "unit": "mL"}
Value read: {"value": 22, "unit": "mL"}
